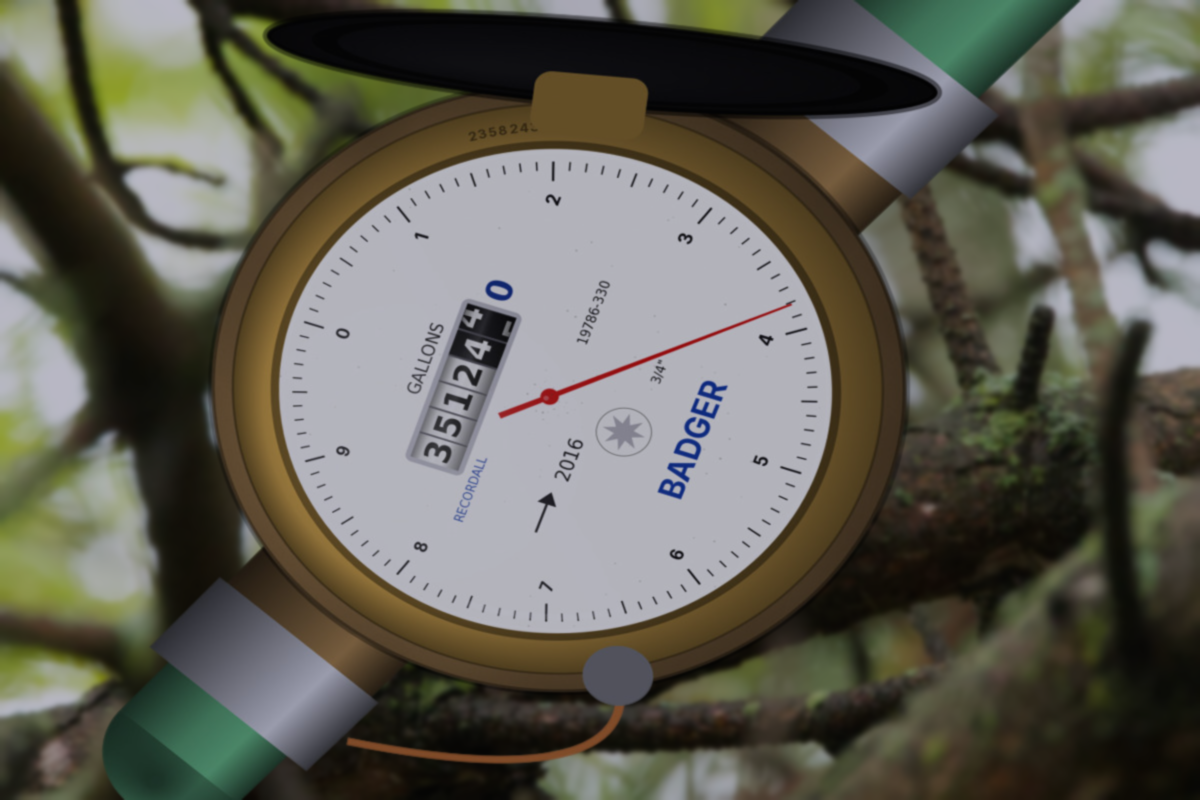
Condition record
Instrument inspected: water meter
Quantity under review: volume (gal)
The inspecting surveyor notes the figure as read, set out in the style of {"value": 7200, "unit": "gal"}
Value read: {"value": 3512443.8, "unit": "gal"}
